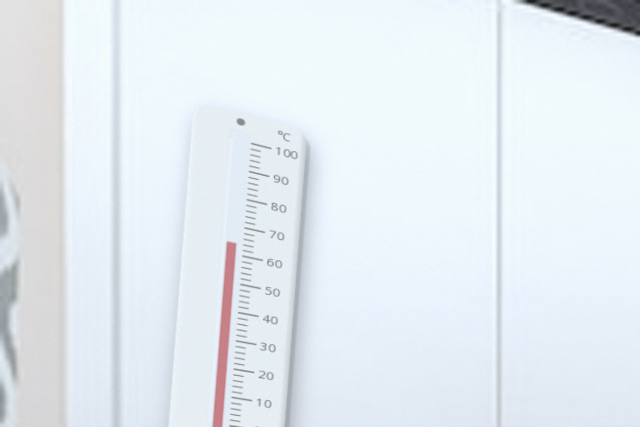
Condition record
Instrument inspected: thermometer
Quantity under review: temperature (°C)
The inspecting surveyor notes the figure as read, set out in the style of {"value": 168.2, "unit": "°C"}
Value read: {"value": 64, "unit": "°C"}
